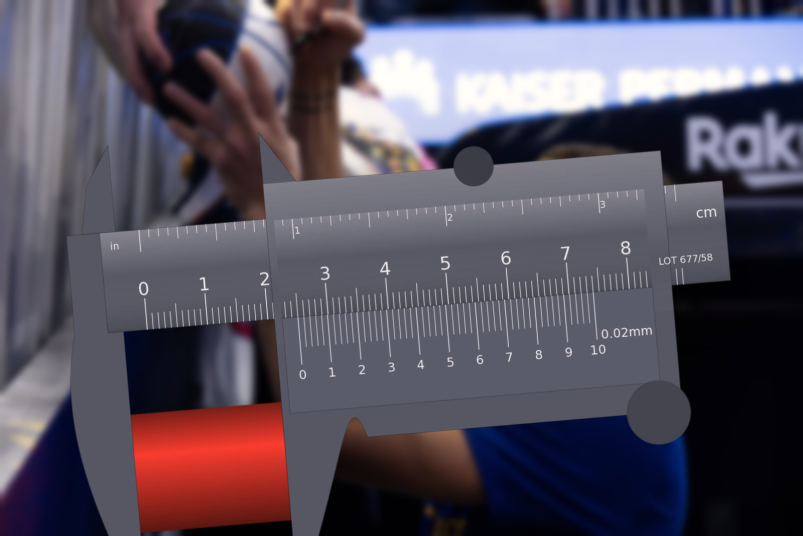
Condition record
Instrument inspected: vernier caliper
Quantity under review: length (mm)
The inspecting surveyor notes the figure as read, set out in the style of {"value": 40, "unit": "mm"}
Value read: {"value": 25.0, "unit": "mm"}
